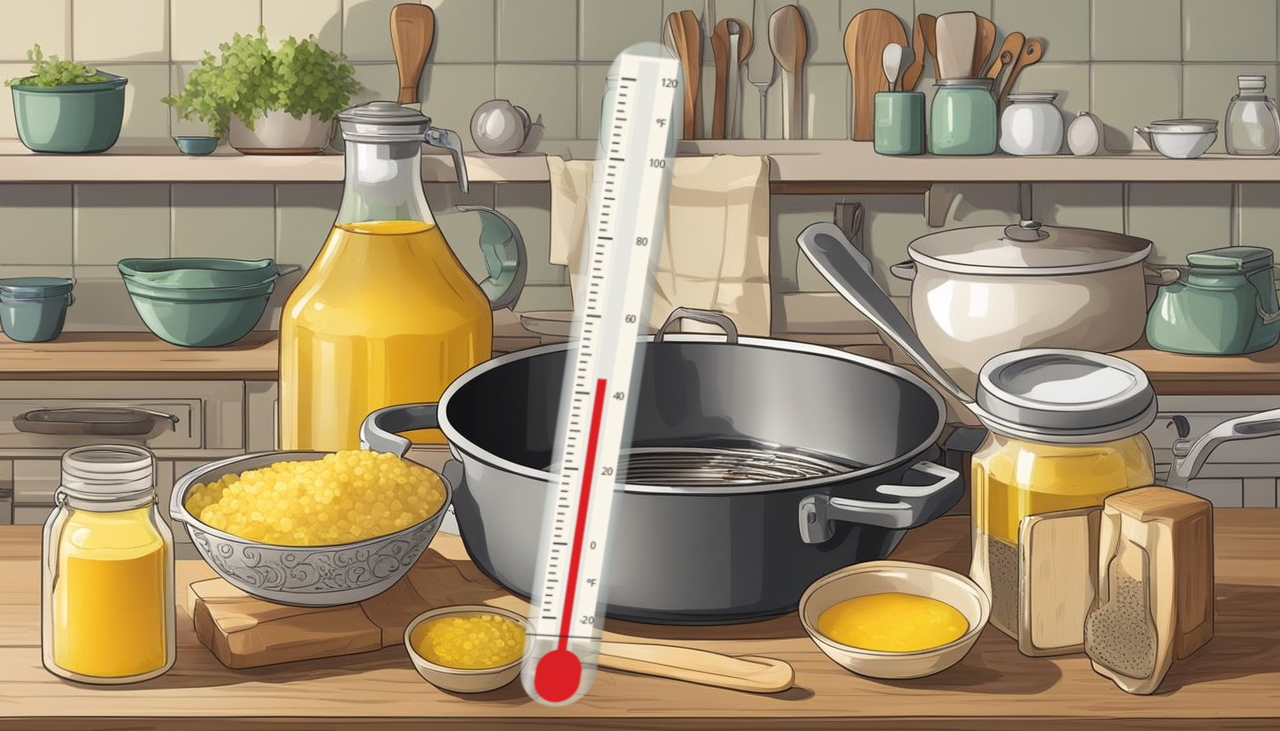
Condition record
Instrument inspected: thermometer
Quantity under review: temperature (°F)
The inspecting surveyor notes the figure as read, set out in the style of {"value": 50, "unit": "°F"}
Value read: {"value": 44, "unit": "°F"}
